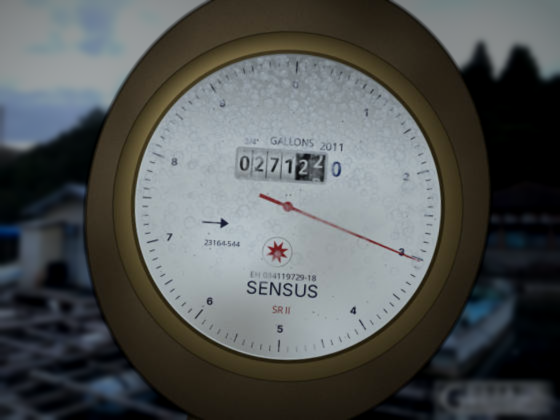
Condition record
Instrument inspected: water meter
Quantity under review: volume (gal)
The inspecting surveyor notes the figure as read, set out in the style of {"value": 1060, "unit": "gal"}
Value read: {"value": 271223.0, "unit": "gal"}
